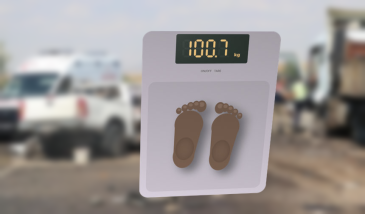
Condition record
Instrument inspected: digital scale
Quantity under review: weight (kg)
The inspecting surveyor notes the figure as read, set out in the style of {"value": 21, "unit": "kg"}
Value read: {"value": 100.7, "unit": "kg"}
